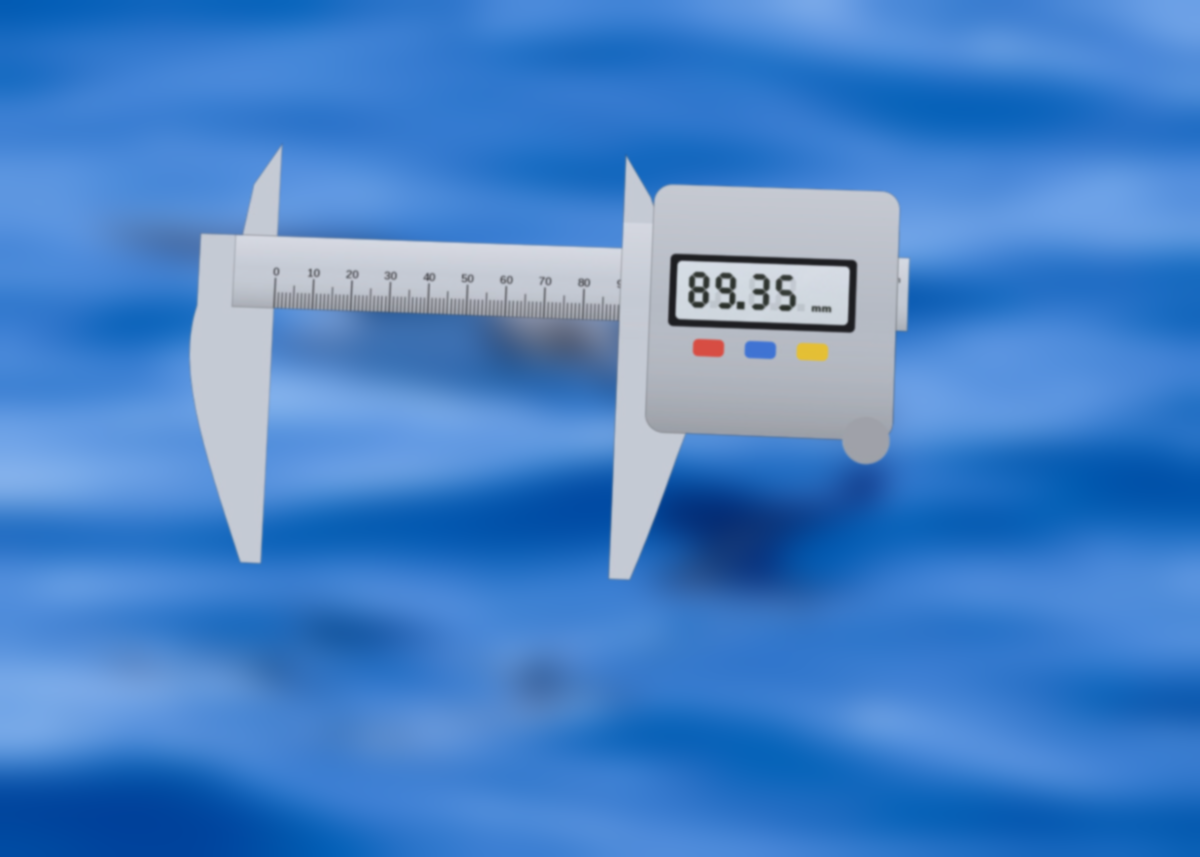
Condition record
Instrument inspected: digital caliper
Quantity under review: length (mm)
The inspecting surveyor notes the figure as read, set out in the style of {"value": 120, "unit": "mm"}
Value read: {"value": 89.35, "unit": "mm"}
